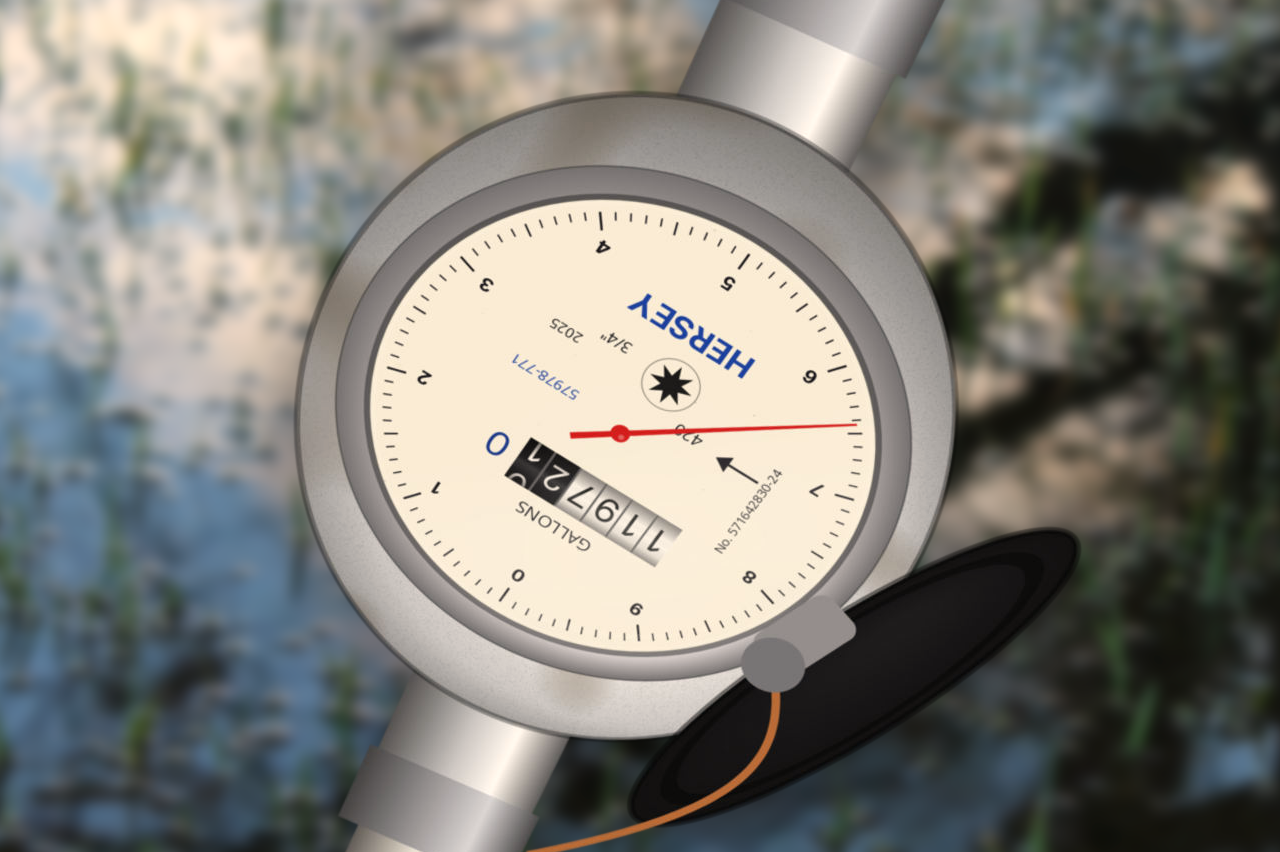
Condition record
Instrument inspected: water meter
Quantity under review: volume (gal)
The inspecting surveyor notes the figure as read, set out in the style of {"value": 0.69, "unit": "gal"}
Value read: {"value": 1197206.4, "unit": "gal"}
